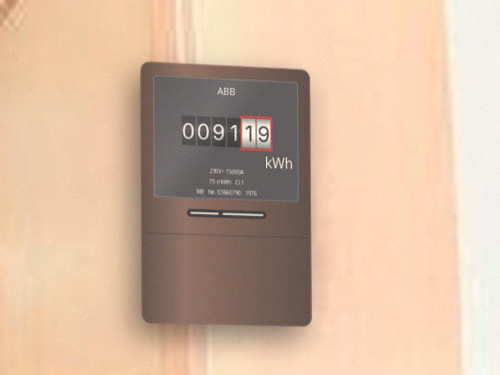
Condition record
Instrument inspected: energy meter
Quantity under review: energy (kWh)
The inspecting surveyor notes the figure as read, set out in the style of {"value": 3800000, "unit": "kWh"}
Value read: {"value": 91.19, "unit": "kWh"}
